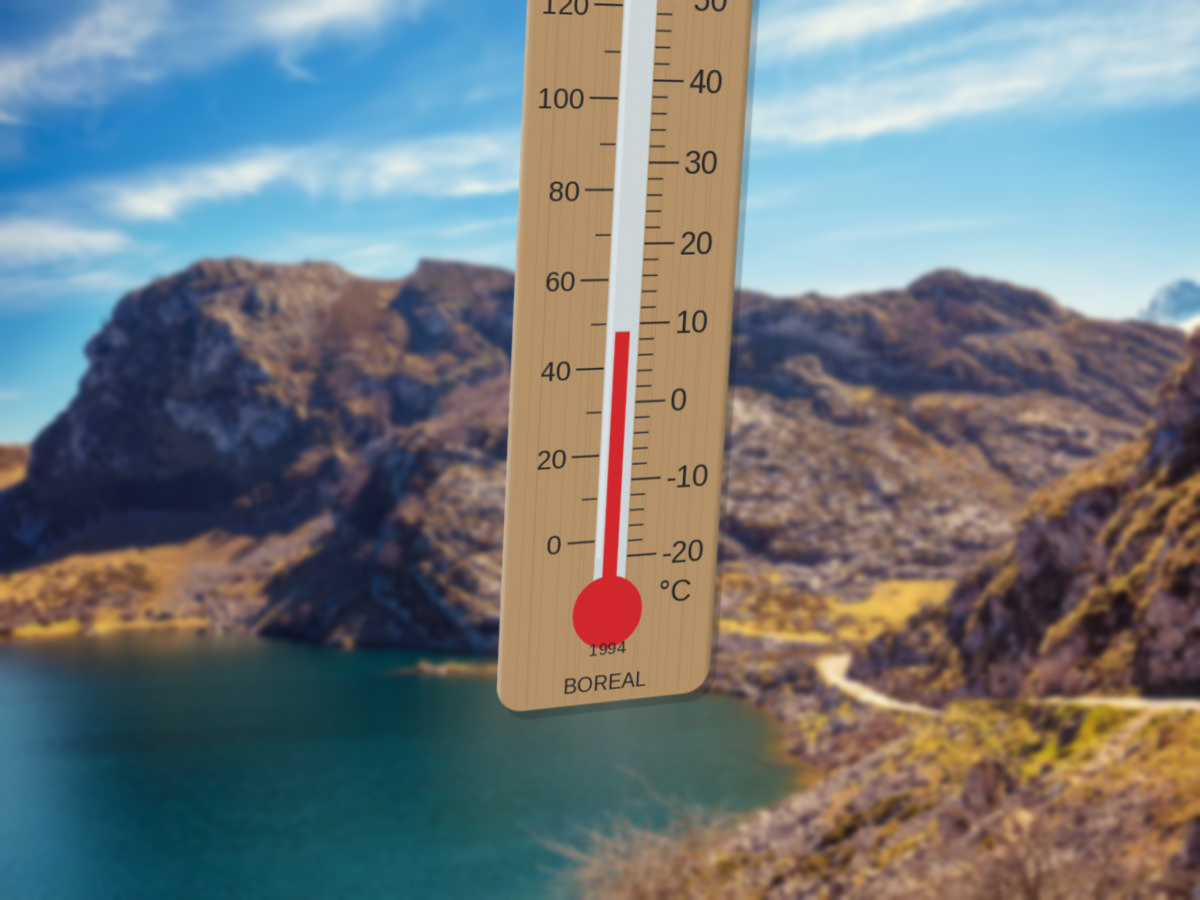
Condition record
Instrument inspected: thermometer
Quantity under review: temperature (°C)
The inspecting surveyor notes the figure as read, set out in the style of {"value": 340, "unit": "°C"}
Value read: {"value": 9, "unit": "°C"}
